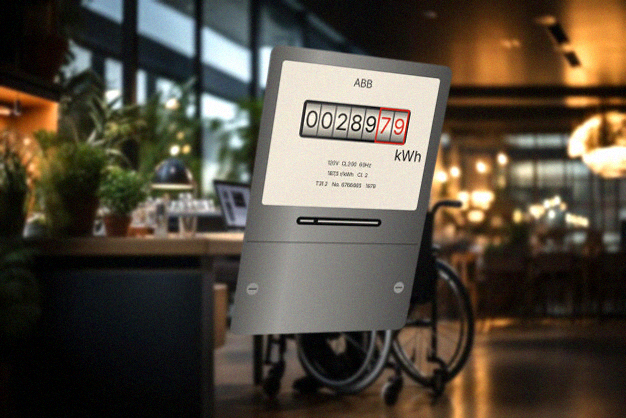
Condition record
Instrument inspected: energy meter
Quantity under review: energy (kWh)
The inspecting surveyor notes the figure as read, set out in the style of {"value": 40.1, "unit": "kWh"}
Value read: {"value": 289.79, "unit": "kWh"}
